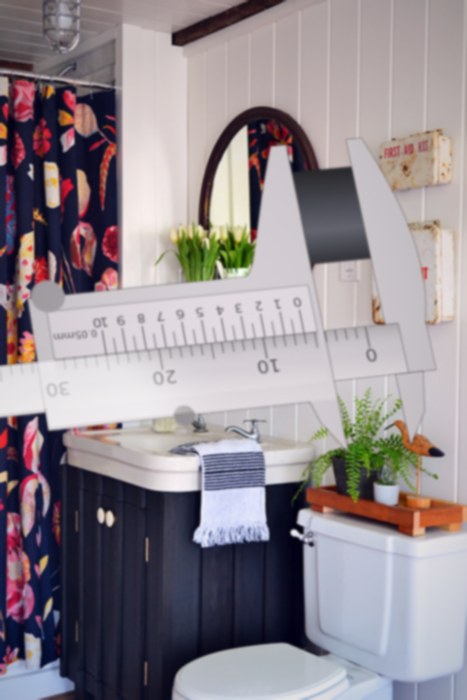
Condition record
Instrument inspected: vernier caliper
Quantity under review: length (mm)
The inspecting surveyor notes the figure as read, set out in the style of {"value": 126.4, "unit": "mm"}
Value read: {"value": 6.0, "unit": "mm"}
